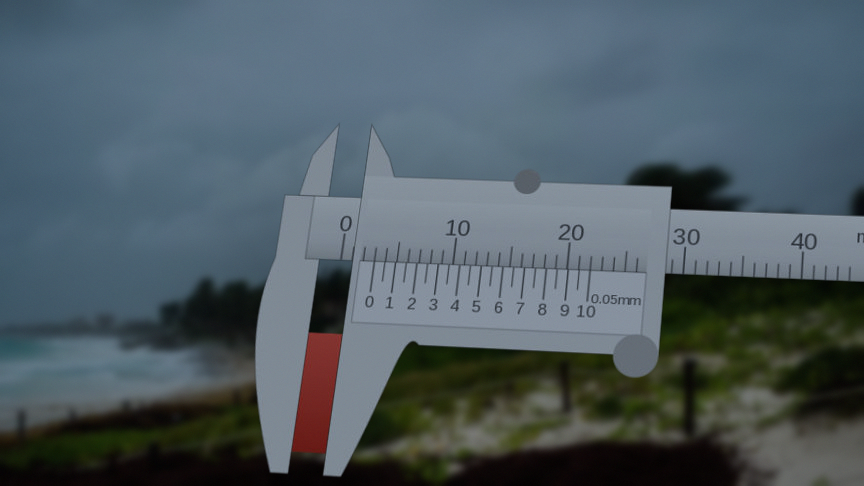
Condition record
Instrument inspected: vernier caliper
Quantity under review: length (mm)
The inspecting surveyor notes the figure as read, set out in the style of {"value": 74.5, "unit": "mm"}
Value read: {"value": 3.0, "unit": "mm"}
